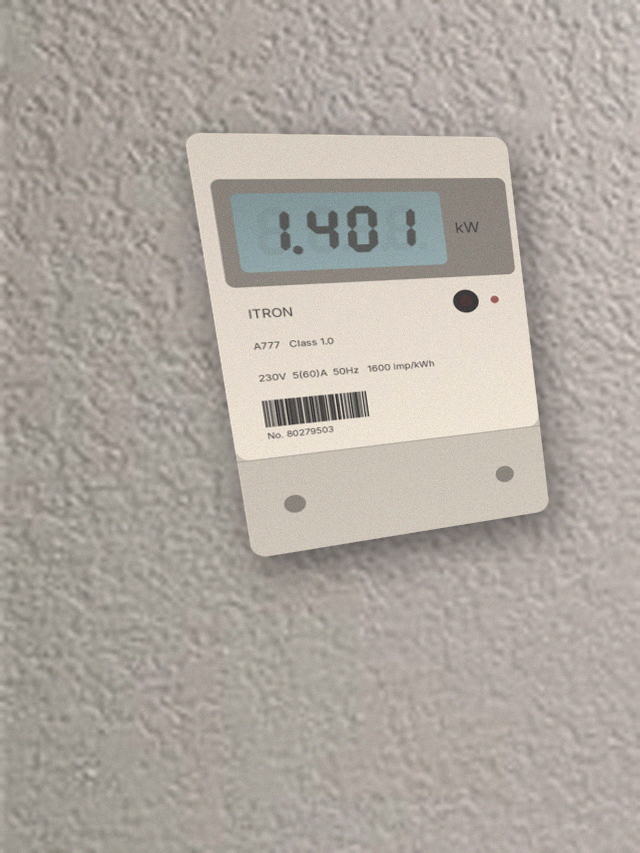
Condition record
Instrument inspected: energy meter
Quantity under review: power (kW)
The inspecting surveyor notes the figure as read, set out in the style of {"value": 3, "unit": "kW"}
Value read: {"value": 1.401, "unit": "kW"}
